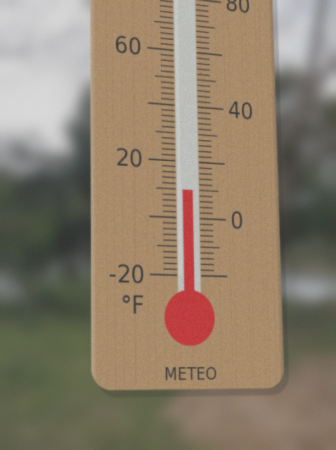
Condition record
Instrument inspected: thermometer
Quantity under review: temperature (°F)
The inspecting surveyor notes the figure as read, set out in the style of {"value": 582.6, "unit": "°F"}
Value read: {"value": 10, "unit": "°F"}
